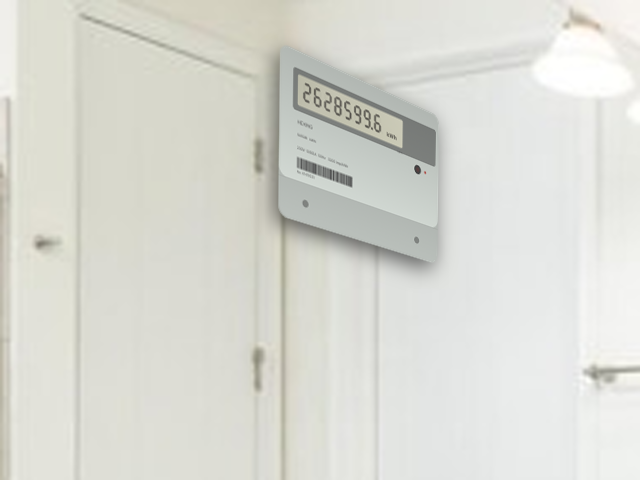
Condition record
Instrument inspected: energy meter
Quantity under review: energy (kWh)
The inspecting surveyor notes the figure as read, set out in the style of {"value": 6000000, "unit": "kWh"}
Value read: {"value": 2628599.6, "unit": "kWh"}
